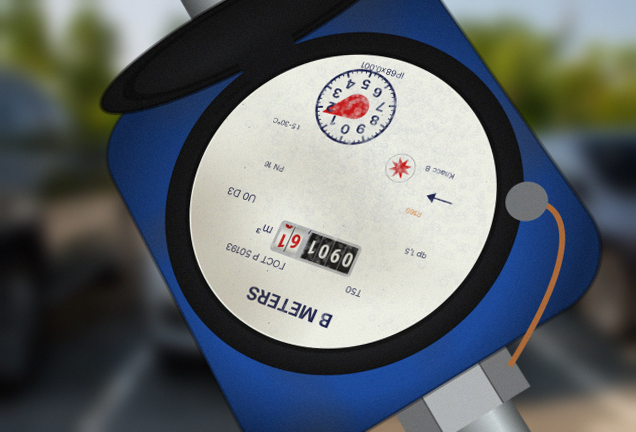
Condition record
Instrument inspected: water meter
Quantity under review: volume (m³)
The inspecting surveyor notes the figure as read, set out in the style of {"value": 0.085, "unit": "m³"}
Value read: {"value": 901.611, "unit": "m³"}
